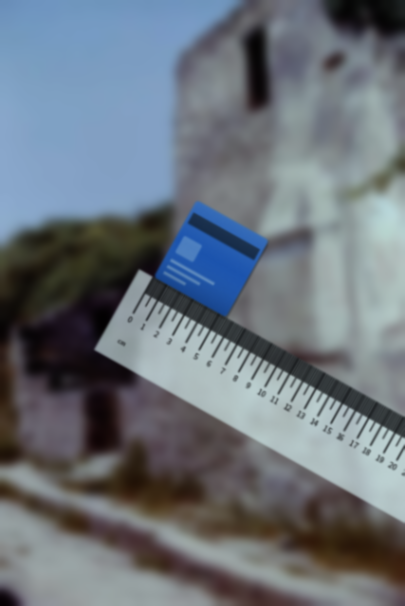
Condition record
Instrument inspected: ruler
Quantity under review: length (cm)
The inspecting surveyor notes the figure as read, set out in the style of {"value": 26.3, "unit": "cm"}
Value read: {"value": 5.5, "unit": "cm"}
